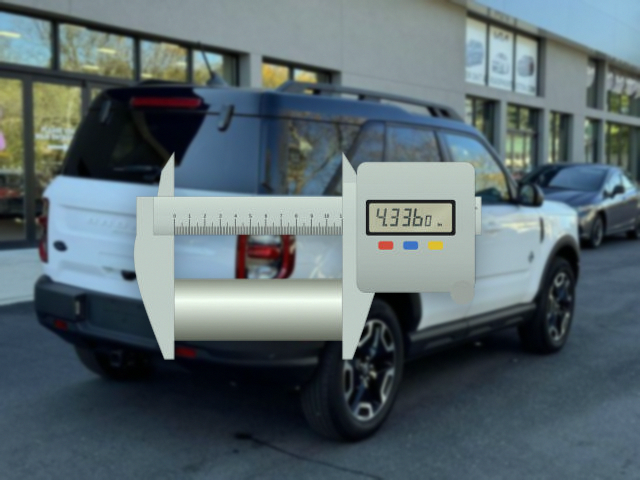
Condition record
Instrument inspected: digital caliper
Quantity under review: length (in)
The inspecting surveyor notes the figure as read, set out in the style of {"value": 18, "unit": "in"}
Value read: {"value": 4.3360, "unit": "in"}
